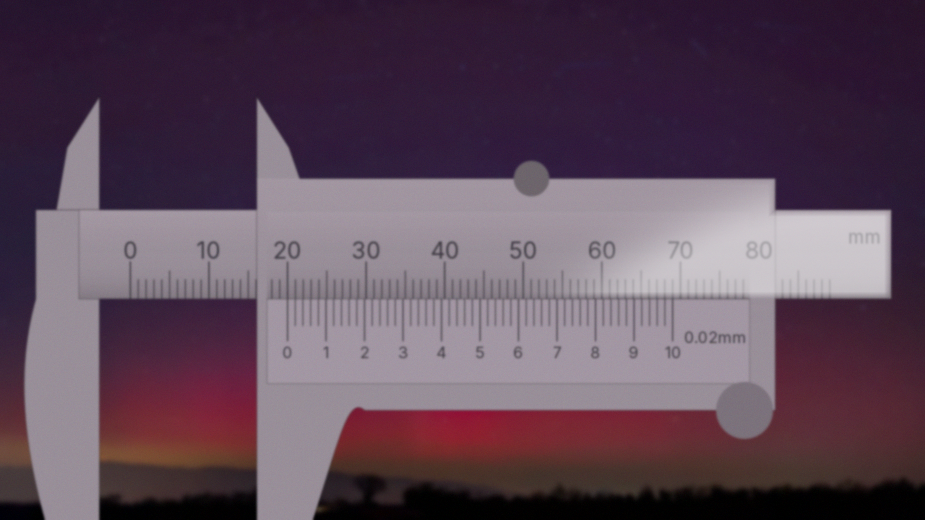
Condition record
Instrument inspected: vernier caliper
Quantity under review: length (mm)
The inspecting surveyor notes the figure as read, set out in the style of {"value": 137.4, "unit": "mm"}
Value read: {"value": 20.0, "unit": "mm"}
